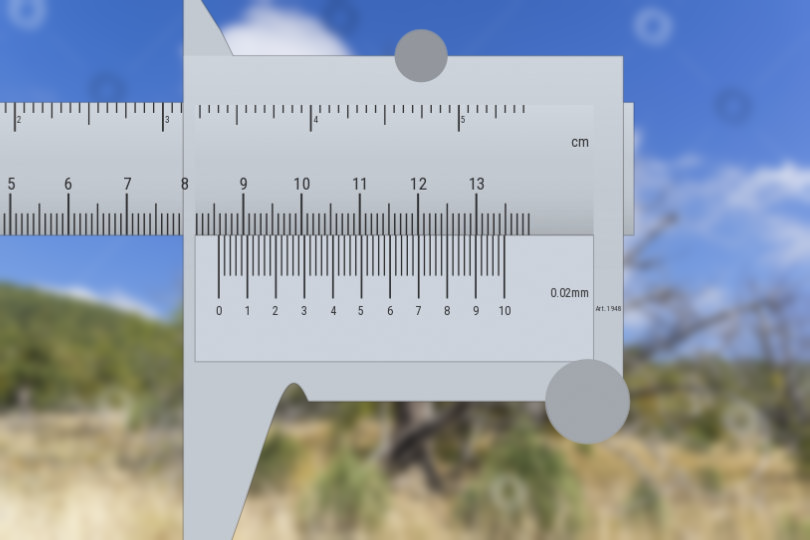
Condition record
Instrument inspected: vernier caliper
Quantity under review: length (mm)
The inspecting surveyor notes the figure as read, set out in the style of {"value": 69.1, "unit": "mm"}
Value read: {"value": 85.8, "unit": "mm"}
